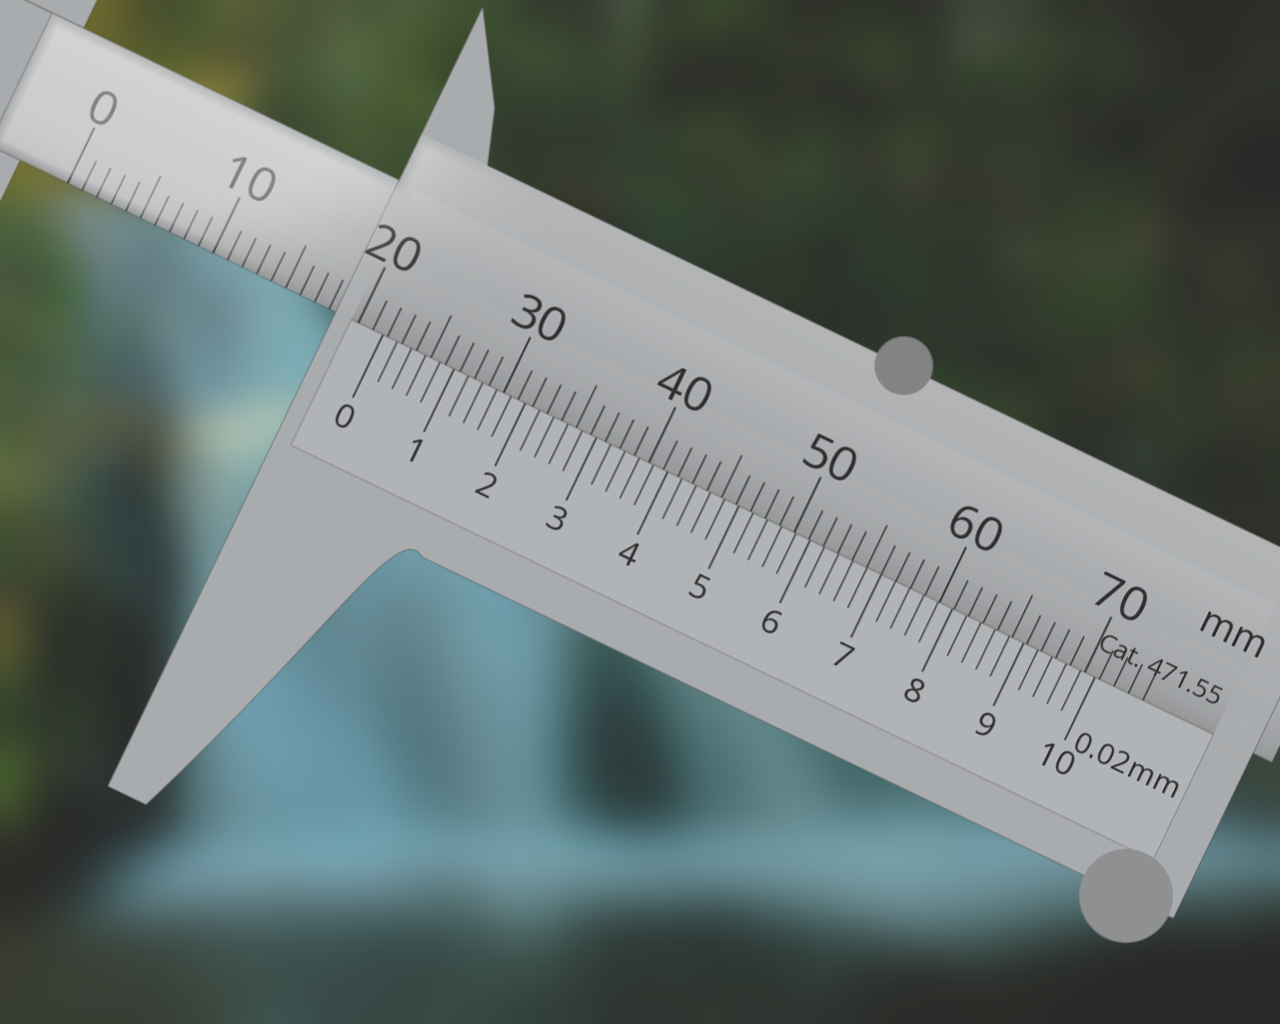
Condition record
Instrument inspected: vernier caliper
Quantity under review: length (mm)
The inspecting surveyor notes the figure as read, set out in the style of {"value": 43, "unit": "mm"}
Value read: {"value": 21.7, "unit": "mm"}
